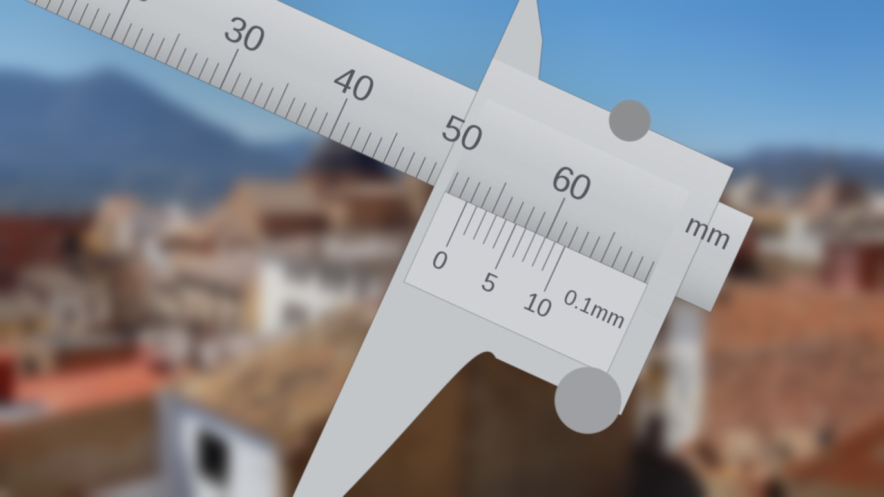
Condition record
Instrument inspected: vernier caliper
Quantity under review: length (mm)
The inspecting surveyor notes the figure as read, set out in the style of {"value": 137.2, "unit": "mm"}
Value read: {"value": 52.7, "unit": "mm"}
